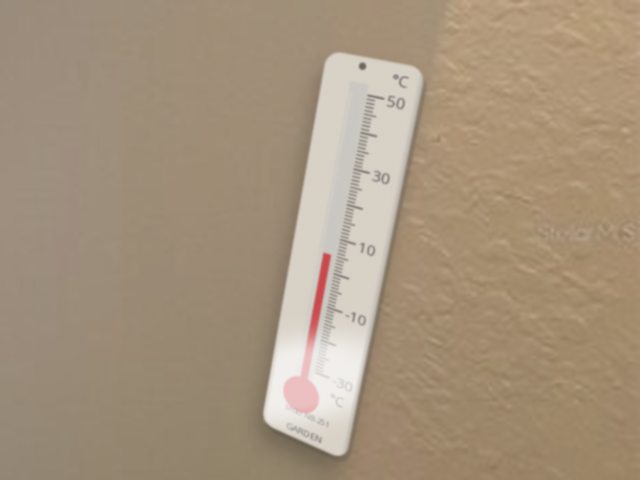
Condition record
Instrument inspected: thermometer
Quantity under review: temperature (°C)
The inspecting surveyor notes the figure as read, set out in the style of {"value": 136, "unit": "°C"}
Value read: {"value": 5, "unit": "°C"}
